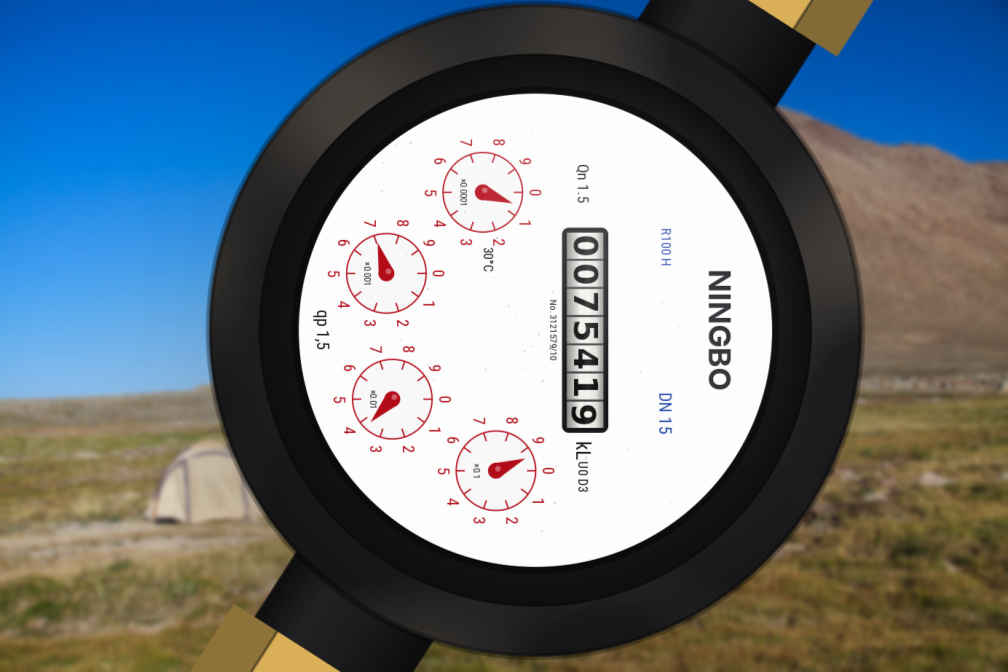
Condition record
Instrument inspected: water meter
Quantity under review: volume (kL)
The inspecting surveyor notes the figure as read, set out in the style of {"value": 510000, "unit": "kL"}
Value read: {"value": 75418.9370, "unit": "kL"}
